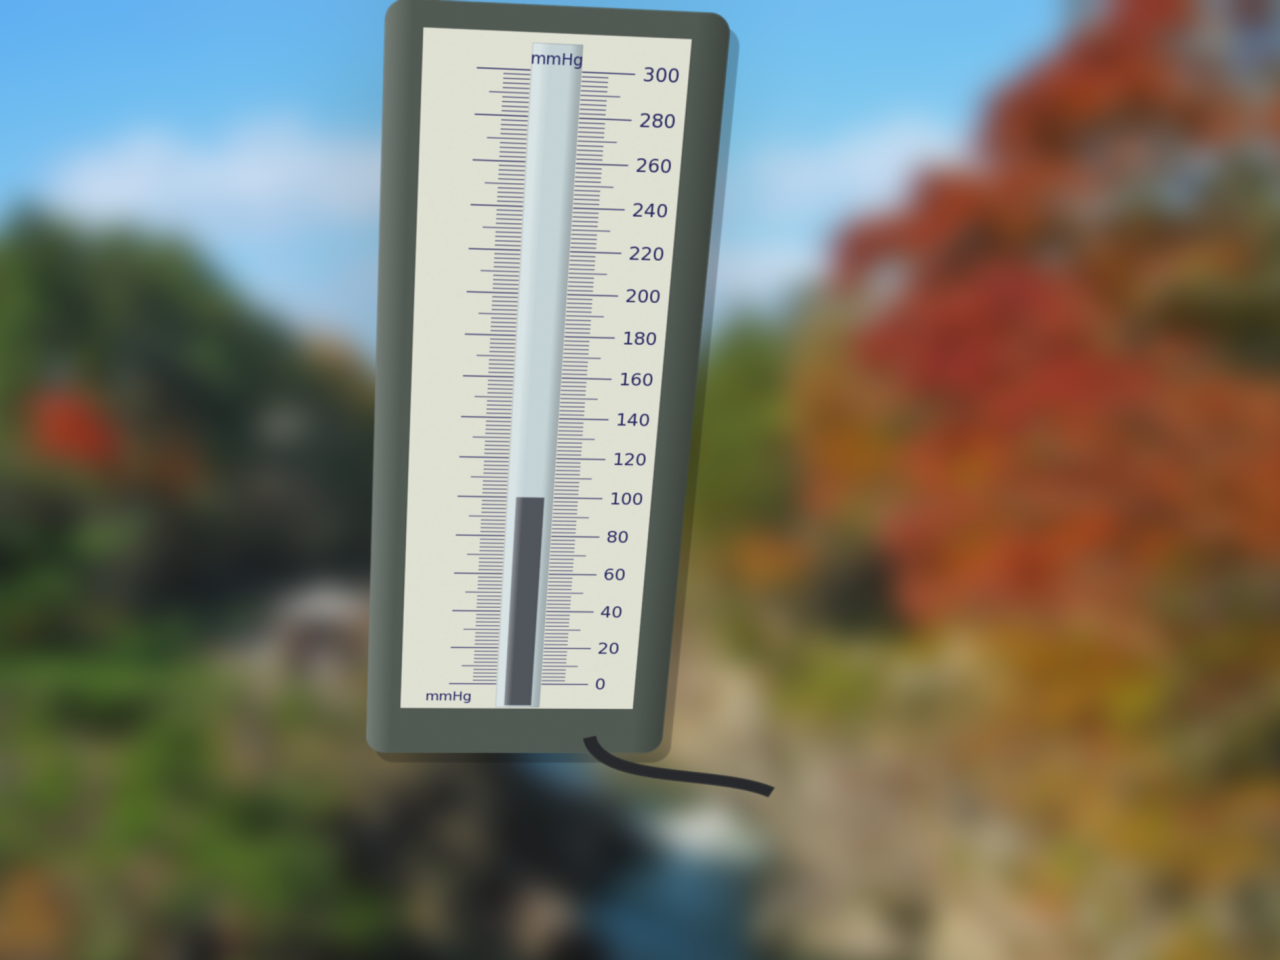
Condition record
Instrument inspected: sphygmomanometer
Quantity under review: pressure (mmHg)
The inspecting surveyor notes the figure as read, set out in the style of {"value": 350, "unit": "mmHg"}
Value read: {"value": 100, "unit": "mmHg"}
